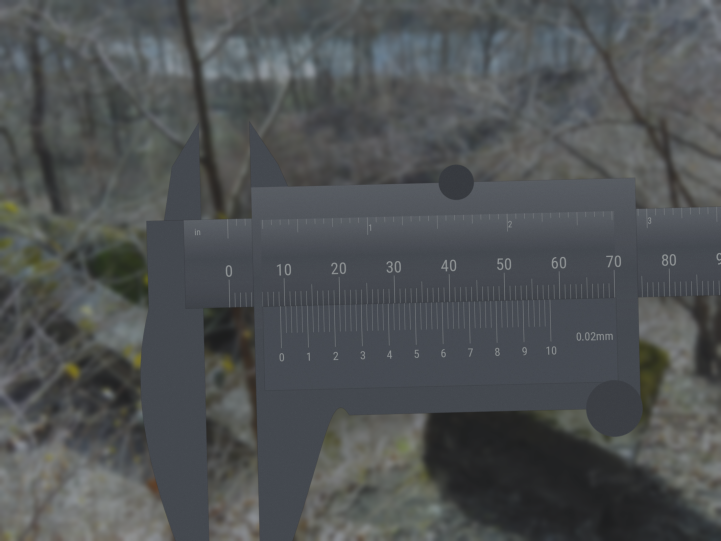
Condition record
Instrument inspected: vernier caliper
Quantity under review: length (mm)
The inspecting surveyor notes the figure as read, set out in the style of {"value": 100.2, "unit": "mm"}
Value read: {"value": 9.2, "unit": "mm"}
